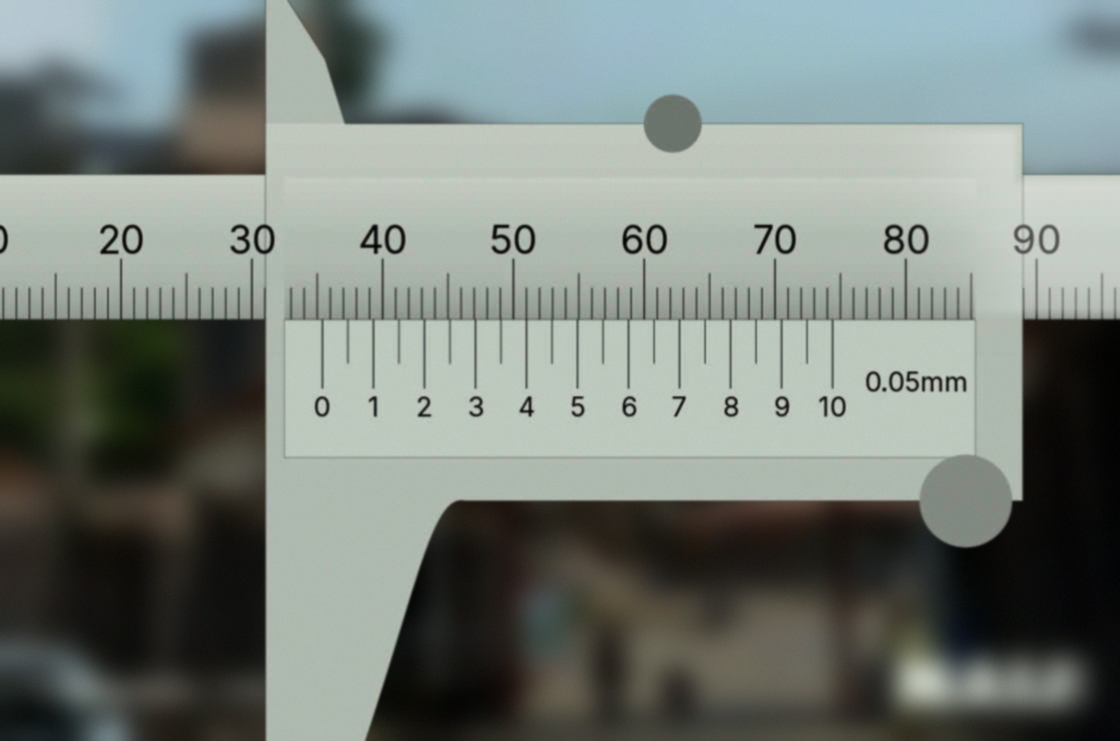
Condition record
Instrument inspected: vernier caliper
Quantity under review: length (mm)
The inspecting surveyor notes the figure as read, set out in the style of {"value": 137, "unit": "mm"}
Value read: {"value": 35.4, "unit": "mm"}
